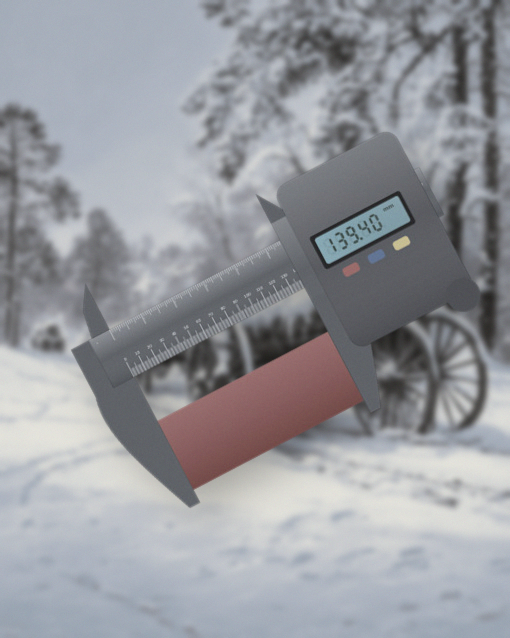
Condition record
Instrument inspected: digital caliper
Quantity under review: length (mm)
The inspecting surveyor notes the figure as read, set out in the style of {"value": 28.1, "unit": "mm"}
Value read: {"value": 139.40, "unit": "mm"}
